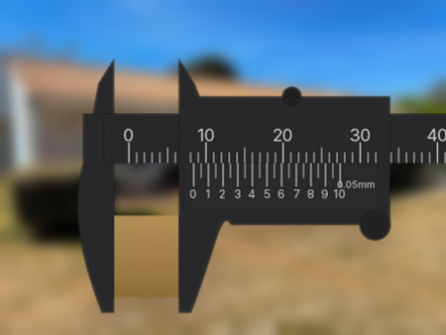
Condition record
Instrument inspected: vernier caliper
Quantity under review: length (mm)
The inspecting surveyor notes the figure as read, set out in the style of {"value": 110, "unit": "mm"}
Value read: {"value": 8.4, "unit": "mm"}
